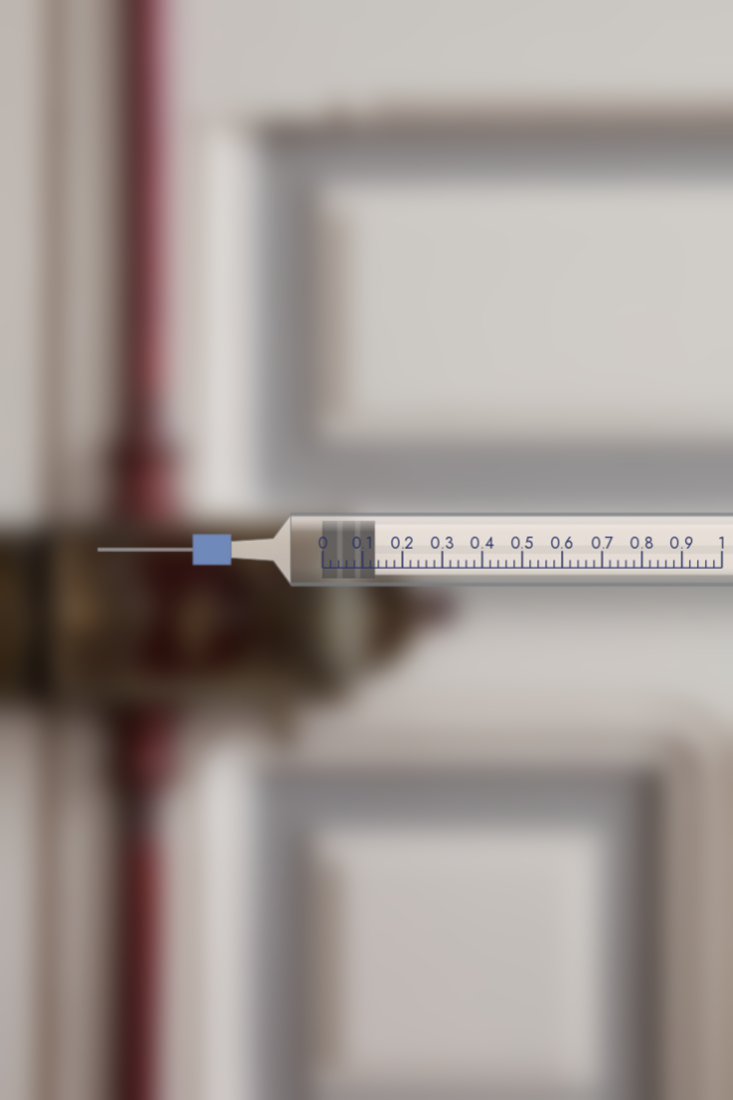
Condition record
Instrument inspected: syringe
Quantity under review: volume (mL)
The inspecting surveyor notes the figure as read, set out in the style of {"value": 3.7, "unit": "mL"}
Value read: {"value": 0, "unit": "mL"}
